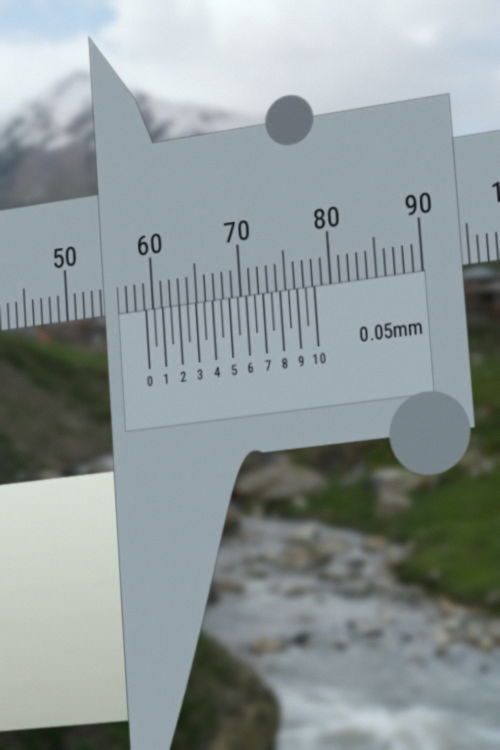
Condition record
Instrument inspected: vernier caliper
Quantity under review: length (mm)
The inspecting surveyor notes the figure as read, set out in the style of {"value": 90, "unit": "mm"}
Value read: {"value": 59.2, "unit": "mm"}
